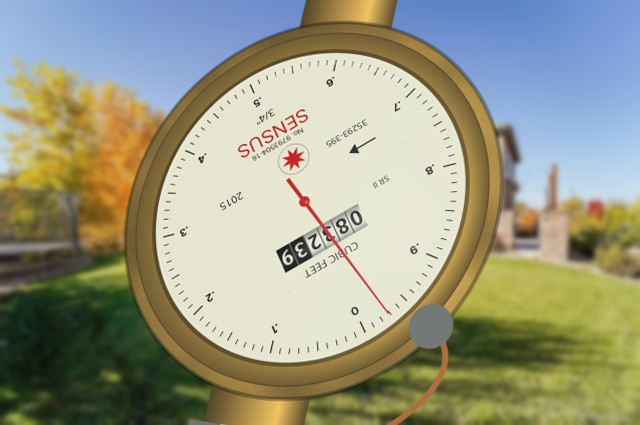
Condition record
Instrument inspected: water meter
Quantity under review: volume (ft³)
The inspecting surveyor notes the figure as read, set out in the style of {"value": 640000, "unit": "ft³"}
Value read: {"value": 83238.97, "unit": "ft³"}
